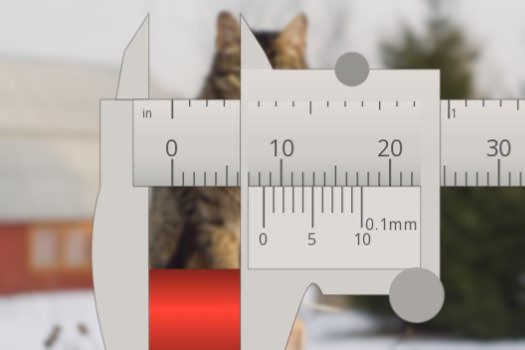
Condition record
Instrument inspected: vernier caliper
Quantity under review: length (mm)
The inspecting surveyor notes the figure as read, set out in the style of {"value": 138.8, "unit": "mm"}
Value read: {"value": 8.4, "unit": "mm"}
